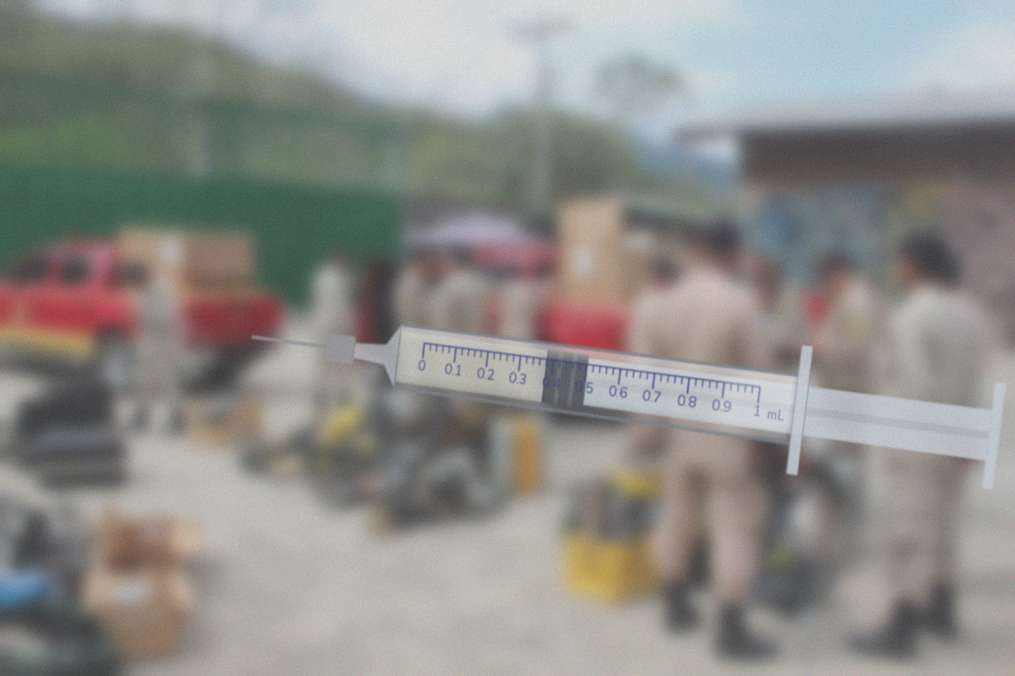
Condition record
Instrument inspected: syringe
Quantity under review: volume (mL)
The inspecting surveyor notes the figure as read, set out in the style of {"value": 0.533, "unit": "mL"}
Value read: {"value": 0.38, "unit": "mL"}
